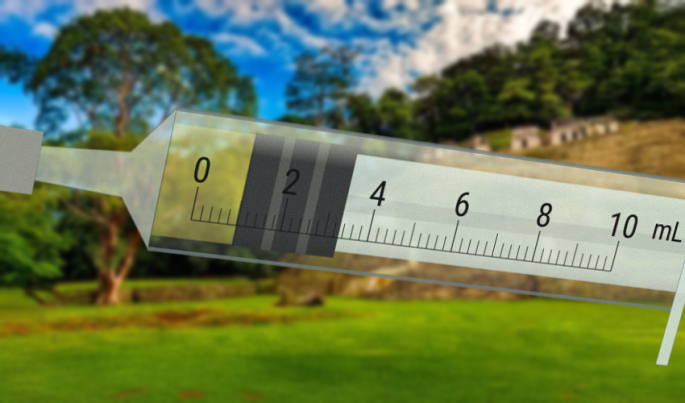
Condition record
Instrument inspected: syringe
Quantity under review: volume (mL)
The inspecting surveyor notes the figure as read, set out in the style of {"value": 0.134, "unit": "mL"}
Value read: {"value": 1, "unit": "mL"}
